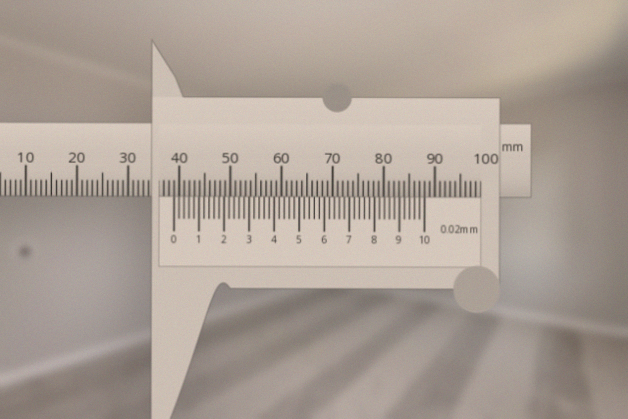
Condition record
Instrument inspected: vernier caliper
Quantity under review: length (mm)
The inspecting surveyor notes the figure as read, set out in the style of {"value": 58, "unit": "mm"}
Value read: {"value": 39.0, "unit": "mm"}
